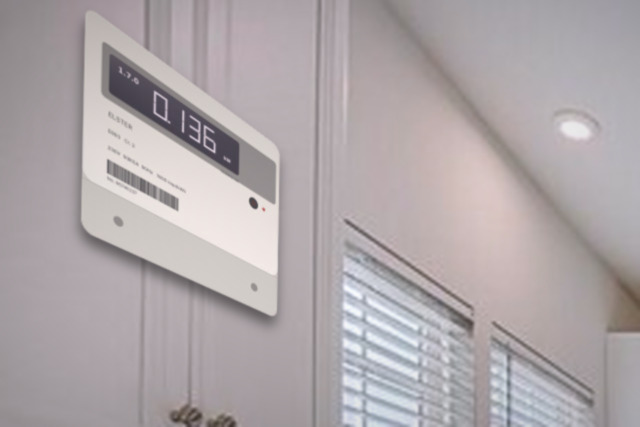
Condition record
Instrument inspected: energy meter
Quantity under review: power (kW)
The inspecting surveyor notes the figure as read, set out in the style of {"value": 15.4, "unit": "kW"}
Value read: {"value": 0.136, "unit": "kW"}
